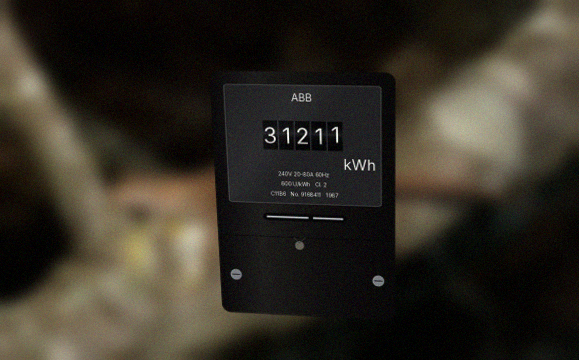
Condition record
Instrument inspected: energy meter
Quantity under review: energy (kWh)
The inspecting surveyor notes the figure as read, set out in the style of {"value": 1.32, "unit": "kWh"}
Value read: {"value": 31211, "unit": "kWh"}
